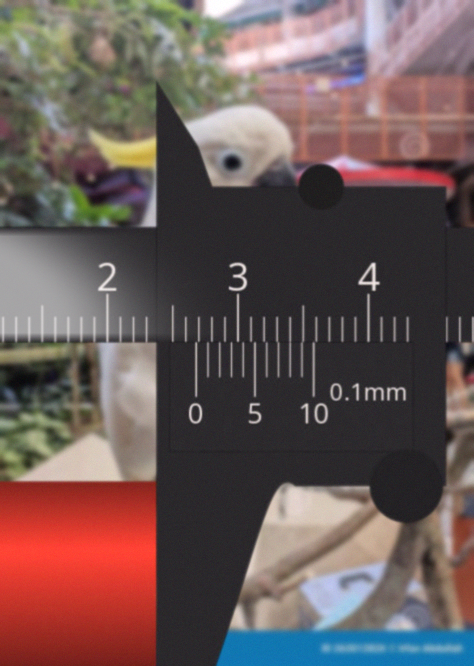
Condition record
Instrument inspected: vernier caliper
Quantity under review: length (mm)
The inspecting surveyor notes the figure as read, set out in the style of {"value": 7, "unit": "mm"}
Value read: {"value": 26.8, "unit": "mm"}
